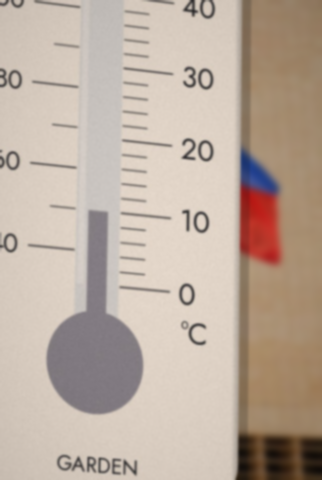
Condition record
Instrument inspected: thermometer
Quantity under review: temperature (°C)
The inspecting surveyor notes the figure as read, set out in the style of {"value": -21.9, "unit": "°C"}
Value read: {"value": 10, "unit": "°C"}
